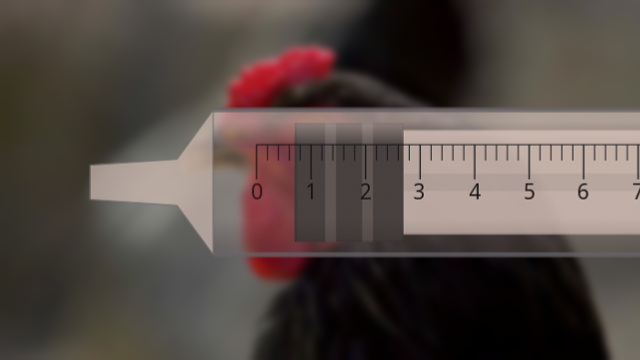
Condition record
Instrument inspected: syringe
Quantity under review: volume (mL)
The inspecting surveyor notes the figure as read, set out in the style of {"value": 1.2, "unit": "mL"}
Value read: {"value": 0.7, "unit": "mL"}
